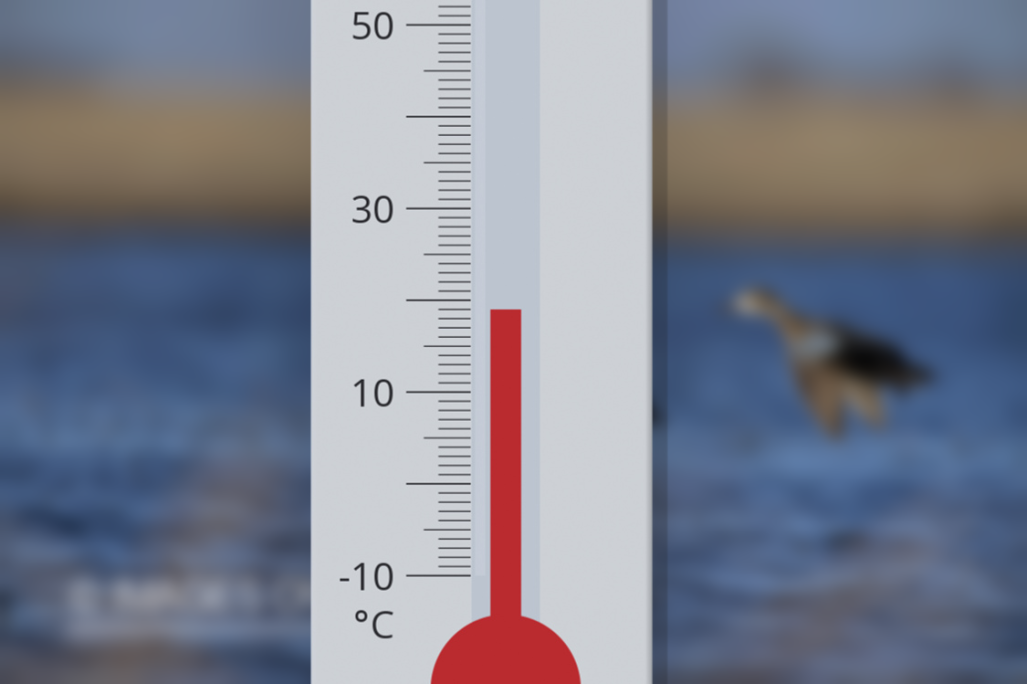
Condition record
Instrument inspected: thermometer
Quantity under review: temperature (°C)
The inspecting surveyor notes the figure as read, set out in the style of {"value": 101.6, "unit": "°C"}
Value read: {"value": 19, "unit": "°C"}
